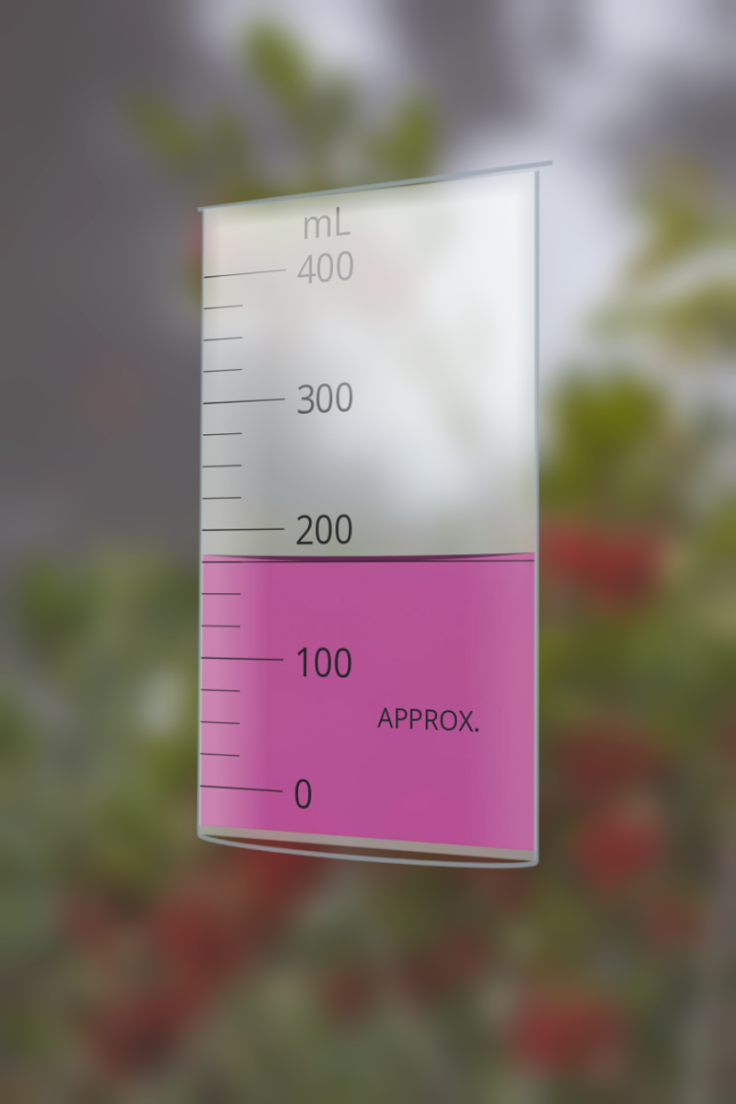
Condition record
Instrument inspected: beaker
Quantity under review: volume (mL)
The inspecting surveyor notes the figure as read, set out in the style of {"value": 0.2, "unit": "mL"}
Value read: {"value": 175, "unit": "mL"}
